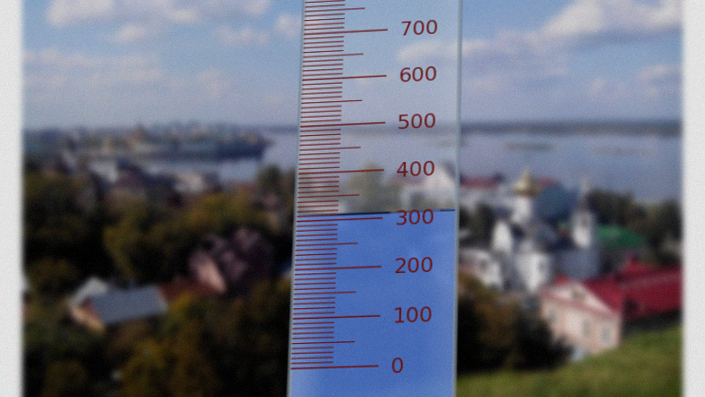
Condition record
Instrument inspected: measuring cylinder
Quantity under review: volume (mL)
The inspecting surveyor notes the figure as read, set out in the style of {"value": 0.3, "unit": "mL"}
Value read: {"value": 310, "unit": "mL"}
